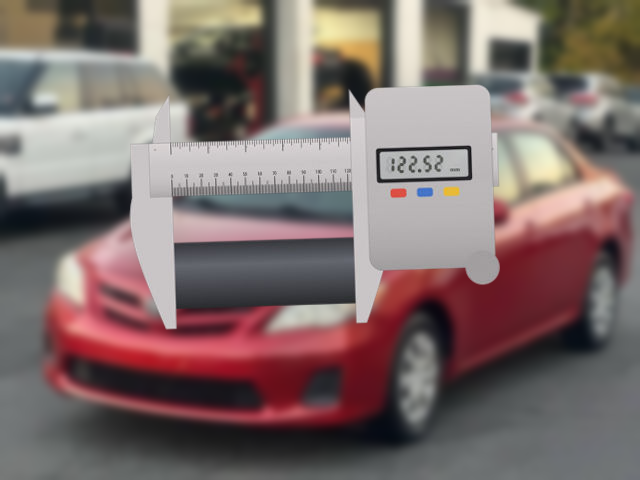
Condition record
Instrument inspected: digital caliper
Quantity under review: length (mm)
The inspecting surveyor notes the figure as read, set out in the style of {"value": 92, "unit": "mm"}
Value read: {"value": 122.52, "unit": "mm"}
